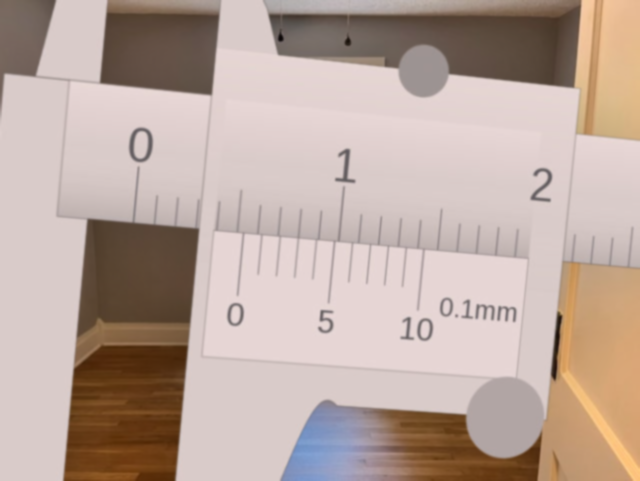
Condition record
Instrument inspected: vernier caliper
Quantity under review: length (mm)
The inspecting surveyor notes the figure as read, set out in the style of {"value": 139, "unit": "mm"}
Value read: {"value": 5.3, "unit": "mm"}
